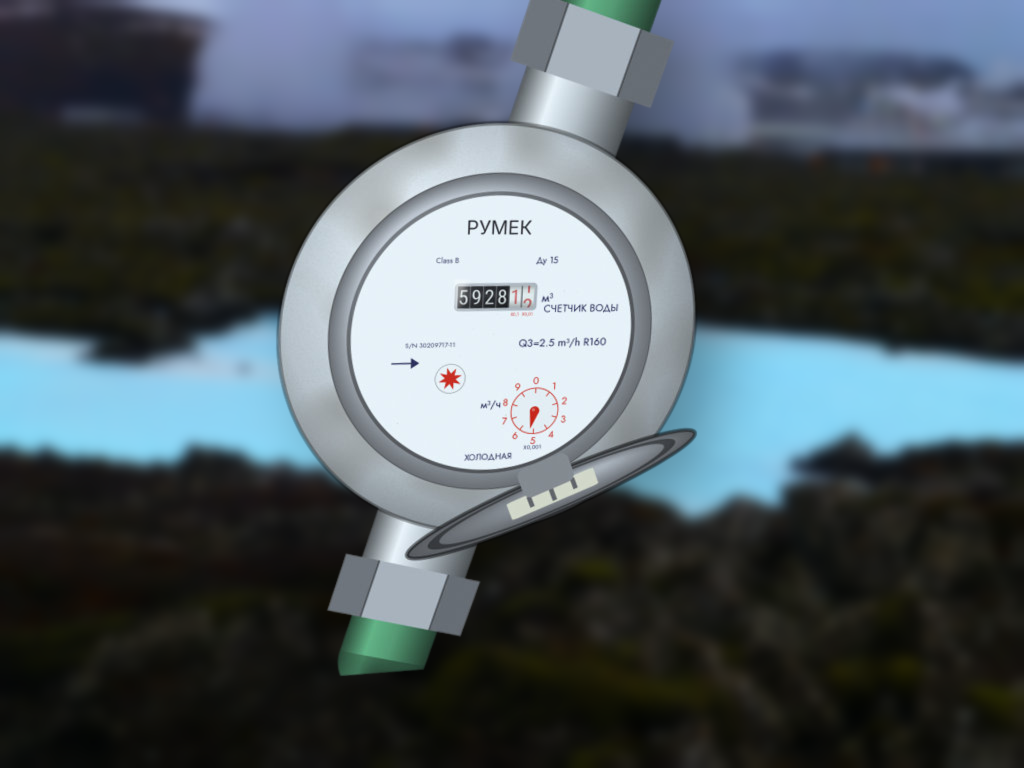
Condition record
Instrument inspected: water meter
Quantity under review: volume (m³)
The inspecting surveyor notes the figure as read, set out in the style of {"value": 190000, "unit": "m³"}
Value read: {"value": 5928.115, "unit": "m³"}
